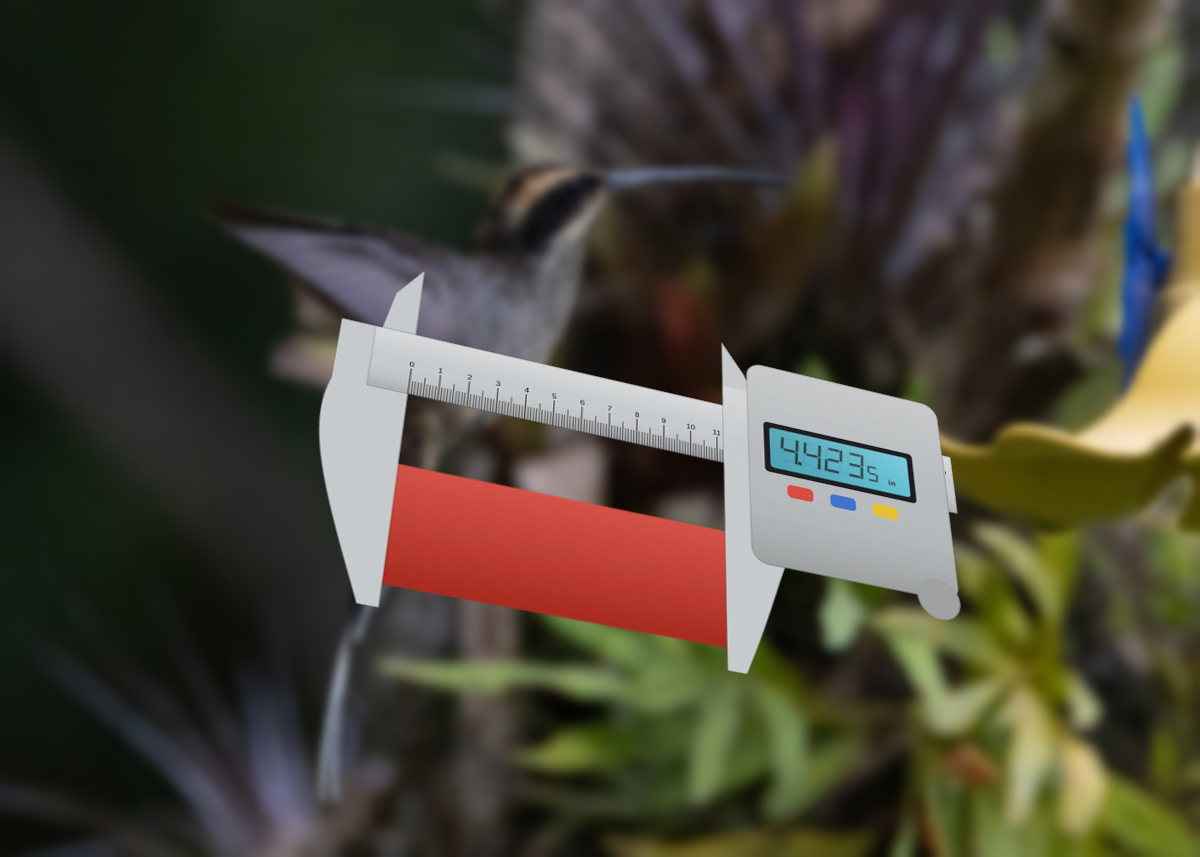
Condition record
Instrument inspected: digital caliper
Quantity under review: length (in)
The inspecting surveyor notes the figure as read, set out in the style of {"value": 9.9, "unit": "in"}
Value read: {"value": 4.4235, "unit": "in"}
